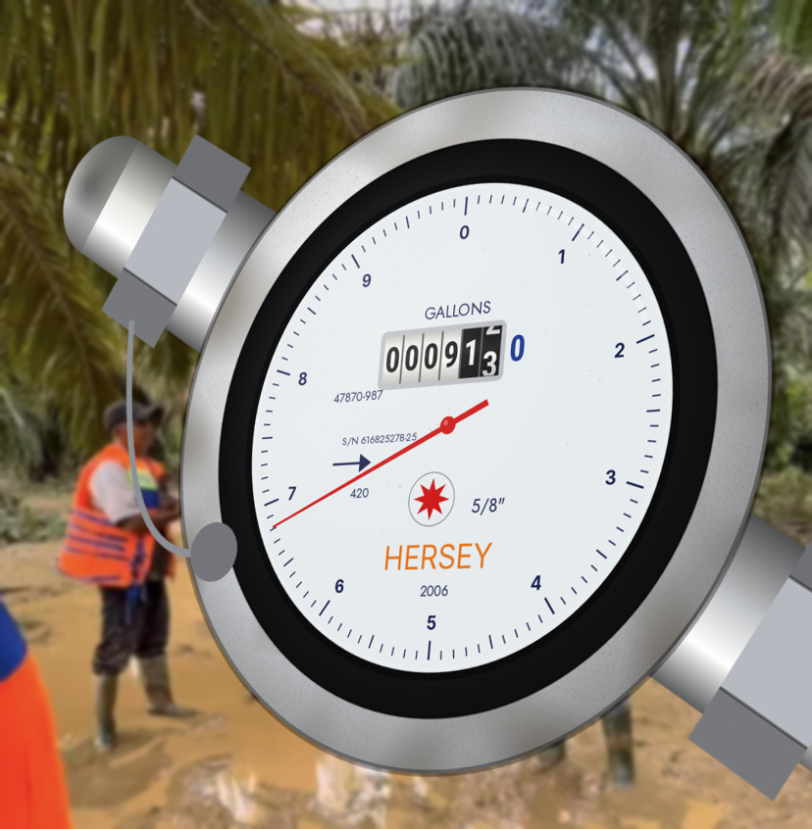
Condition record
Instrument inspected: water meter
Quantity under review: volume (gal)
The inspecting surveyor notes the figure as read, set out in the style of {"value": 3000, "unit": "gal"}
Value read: {"value": 9126.8, "unit": "gal"}
